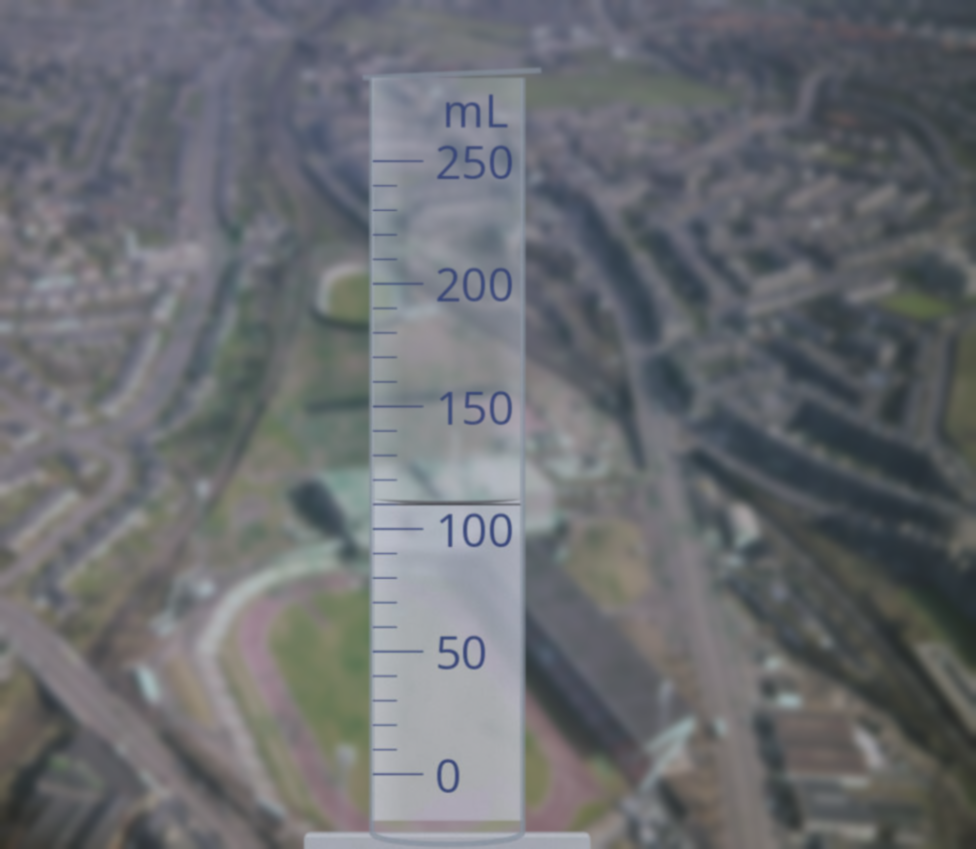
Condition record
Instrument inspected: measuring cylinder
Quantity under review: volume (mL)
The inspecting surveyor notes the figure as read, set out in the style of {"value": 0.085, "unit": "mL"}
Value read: {"value": 110, "unit": "mL"}
